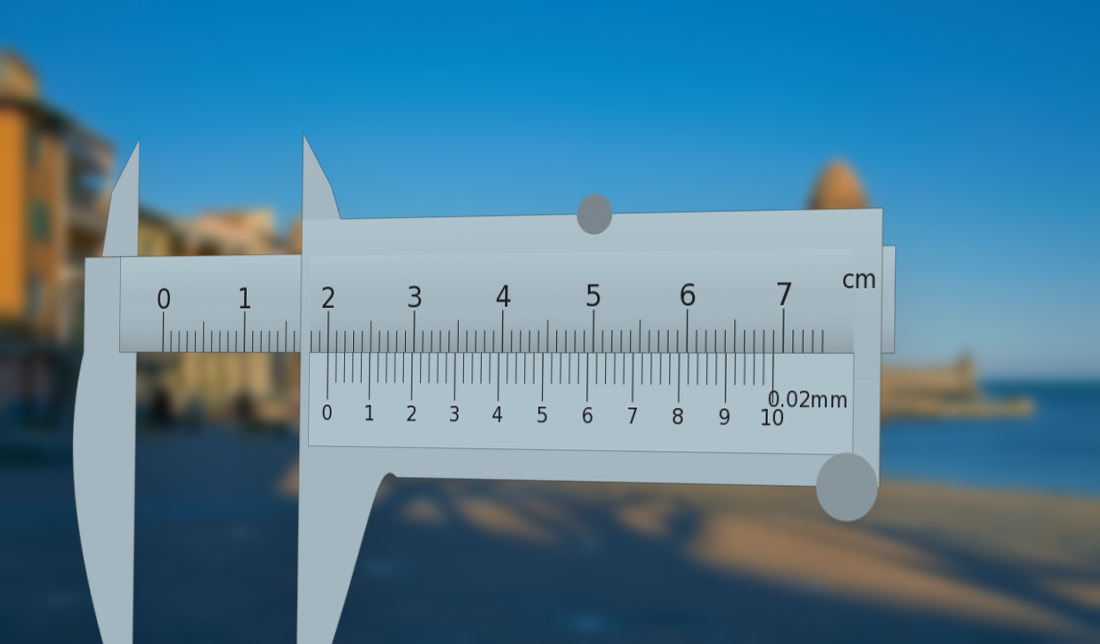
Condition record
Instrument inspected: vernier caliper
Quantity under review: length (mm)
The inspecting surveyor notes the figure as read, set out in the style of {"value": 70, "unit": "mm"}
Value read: {"value": 20.0, "unit": "mm"}
